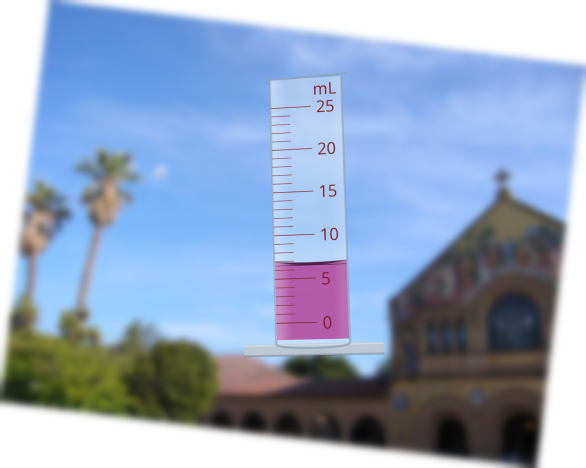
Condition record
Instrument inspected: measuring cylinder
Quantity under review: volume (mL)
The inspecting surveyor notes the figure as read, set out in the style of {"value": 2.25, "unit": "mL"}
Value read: {"value": 6.5, "unit": "mL"}
